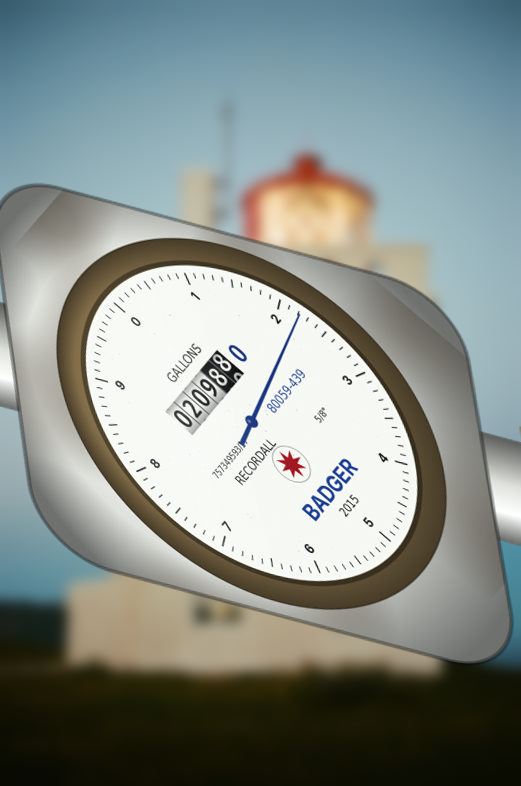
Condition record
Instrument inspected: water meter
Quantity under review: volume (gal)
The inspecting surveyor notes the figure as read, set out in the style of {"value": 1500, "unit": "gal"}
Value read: {"value": 209882.2, "unit": "gal"}
